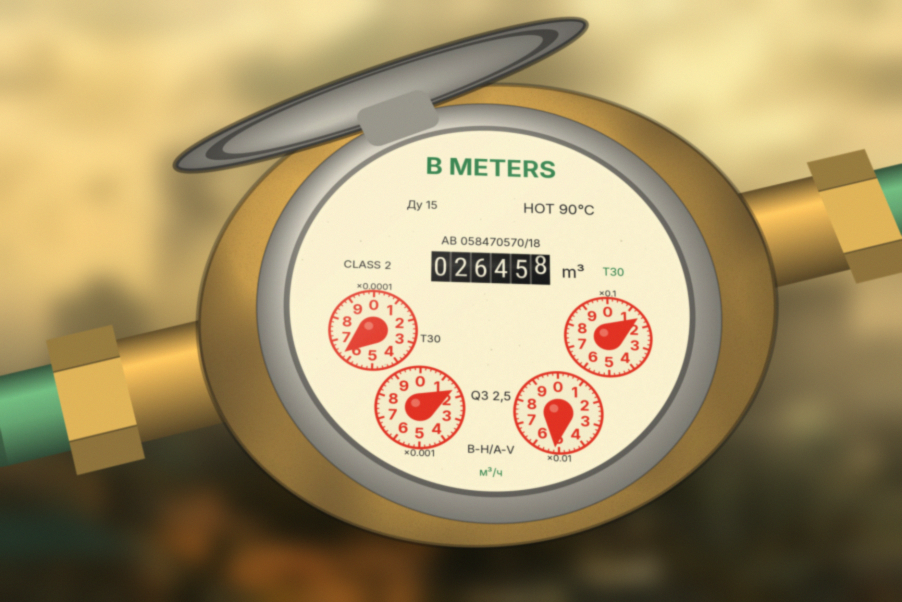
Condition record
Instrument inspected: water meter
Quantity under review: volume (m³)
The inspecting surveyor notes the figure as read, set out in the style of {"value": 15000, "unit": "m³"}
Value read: {"value": 26458.1516, "unit": "m³"}
